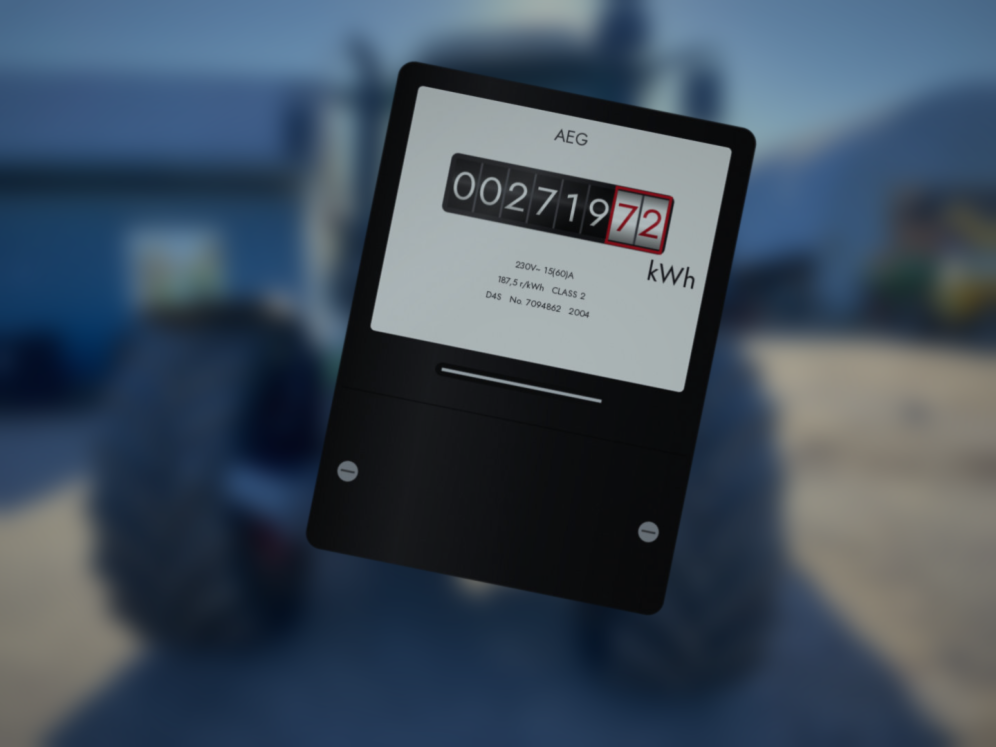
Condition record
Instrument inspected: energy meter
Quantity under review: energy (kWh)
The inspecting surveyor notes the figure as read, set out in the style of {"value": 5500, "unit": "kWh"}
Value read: {"value": 2719.72, "unit": "kWh"}
